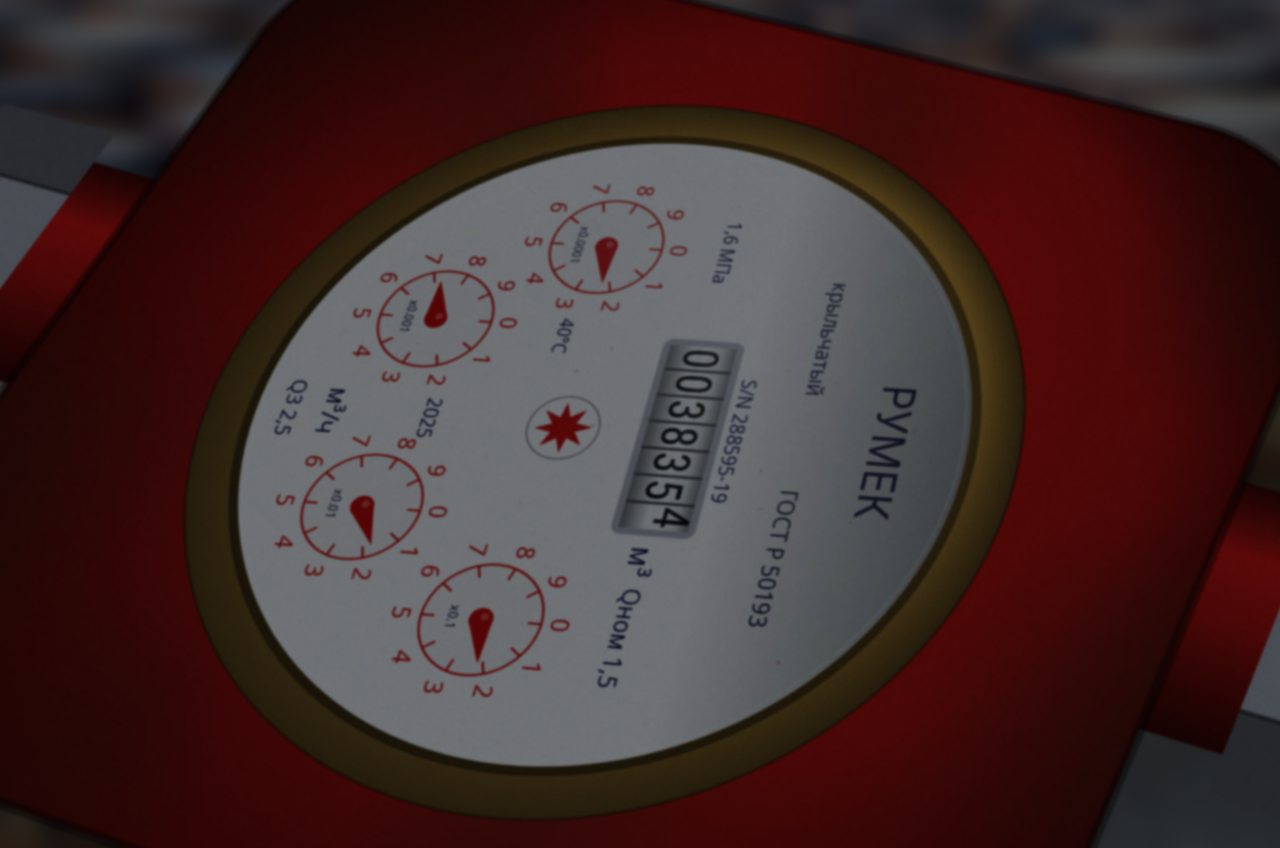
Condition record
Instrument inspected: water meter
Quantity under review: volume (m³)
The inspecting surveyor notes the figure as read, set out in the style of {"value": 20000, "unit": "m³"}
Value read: {"value": 38354.2172, "unit": "m³"}
